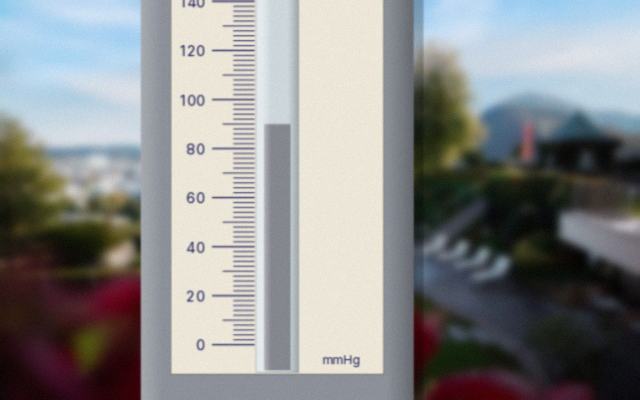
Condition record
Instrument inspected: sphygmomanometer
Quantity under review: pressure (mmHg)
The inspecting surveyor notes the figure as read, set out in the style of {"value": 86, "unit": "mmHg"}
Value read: {"value": 90, "unit": "mmHg"}
